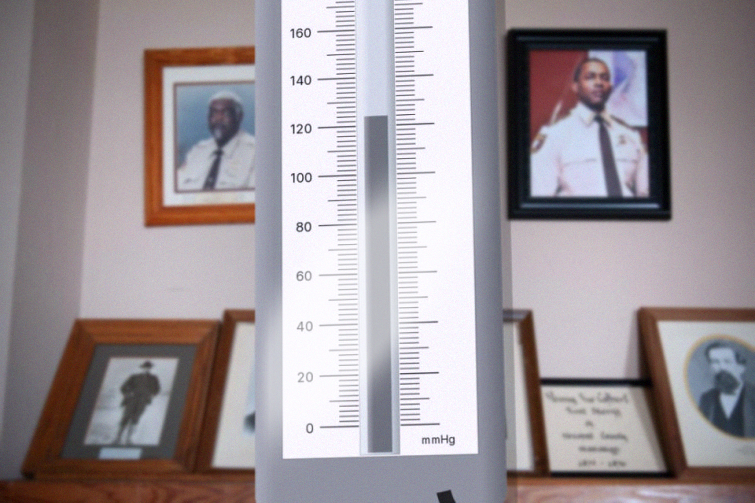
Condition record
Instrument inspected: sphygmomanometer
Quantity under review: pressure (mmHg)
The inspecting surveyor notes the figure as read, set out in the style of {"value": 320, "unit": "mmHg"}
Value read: {"value": 124, "unit": "mmHg"}
